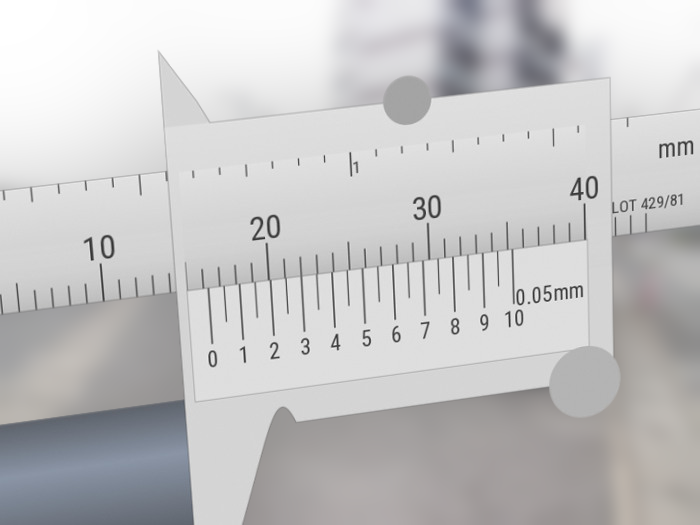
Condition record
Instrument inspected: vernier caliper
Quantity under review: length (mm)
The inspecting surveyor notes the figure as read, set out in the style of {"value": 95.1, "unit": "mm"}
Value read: {"value": 16.3, "unit": "mm"}
